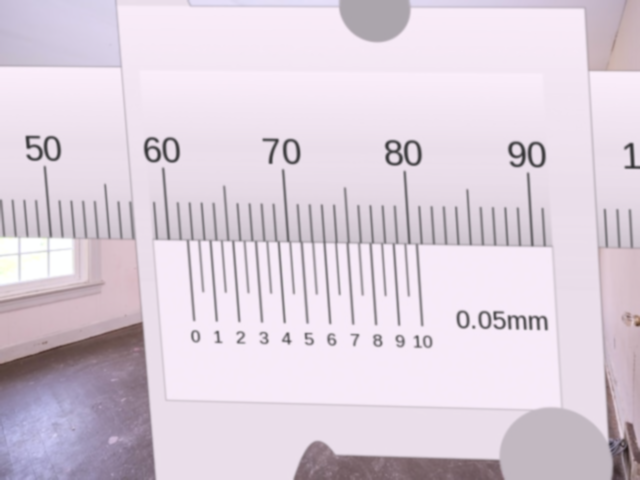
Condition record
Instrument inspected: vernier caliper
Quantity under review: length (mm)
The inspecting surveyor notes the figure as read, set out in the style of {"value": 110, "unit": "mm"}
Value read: {"value": 61.6, "unit": "mm"}
